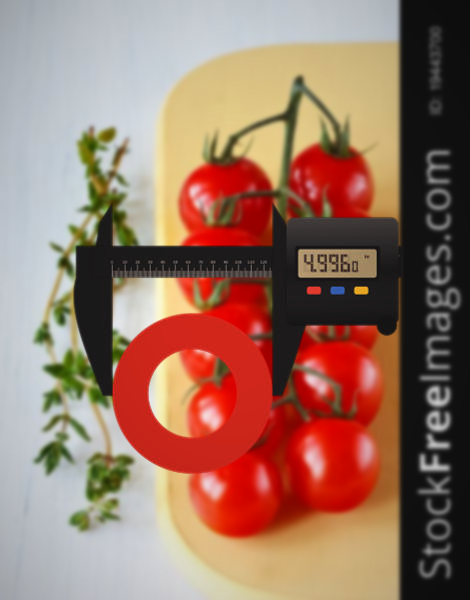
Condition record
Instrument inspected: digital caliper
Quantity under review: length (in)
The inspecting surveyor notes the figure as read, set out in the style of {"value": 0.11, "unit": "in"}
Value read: {"value": 4.9960, "unit": "in"}
